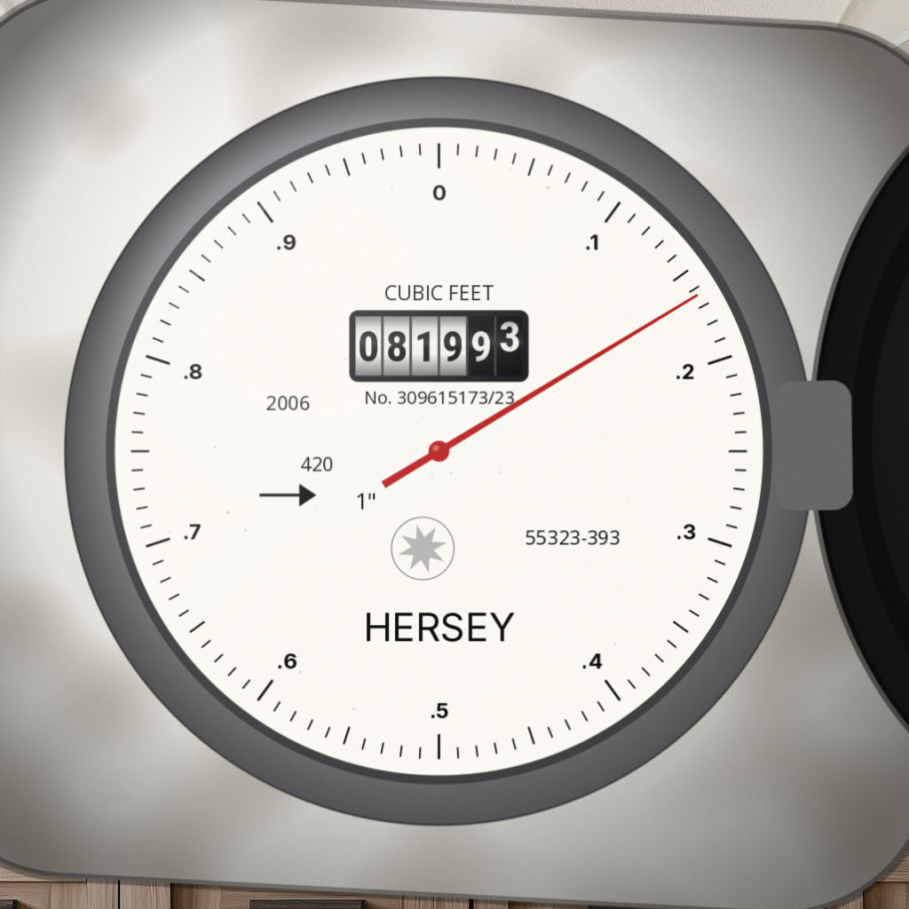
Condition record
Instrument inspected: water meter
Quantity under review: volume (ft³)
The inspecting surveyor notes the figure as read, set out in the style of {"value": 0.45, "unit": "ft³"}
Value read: {"value": 81993.16, "unit": "ft³"}
